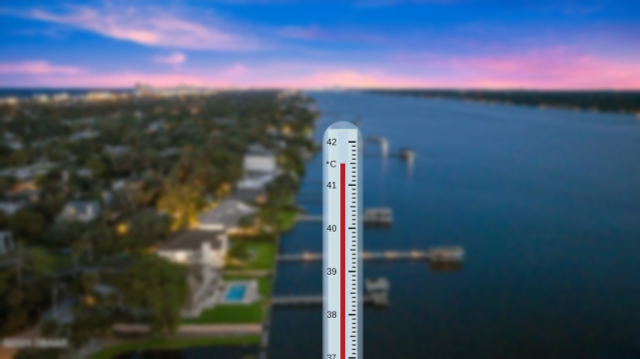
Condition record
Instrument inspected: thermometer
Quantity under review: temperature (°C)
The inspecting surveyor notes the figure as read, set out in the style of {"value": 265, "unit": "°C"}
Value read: {"value": 41.5, "unit": "°C"}
